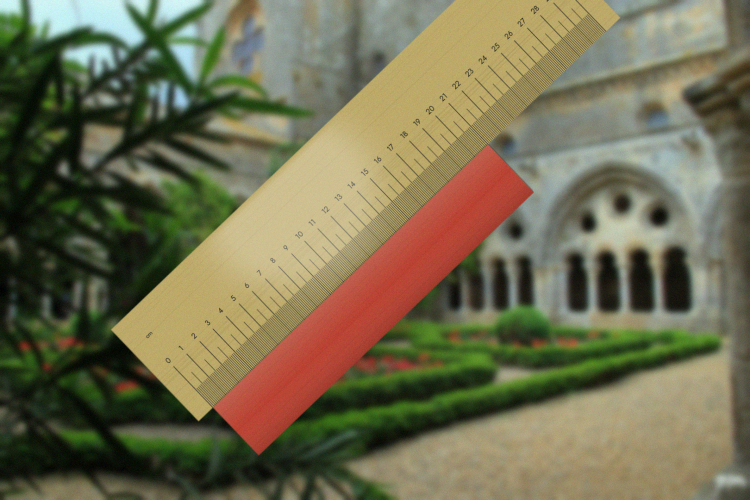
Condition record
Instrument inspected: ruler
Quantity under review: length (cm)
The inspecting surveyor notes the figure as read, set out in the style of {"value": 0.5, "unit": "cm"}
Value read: {"value": 21, "unit": "cm"}
